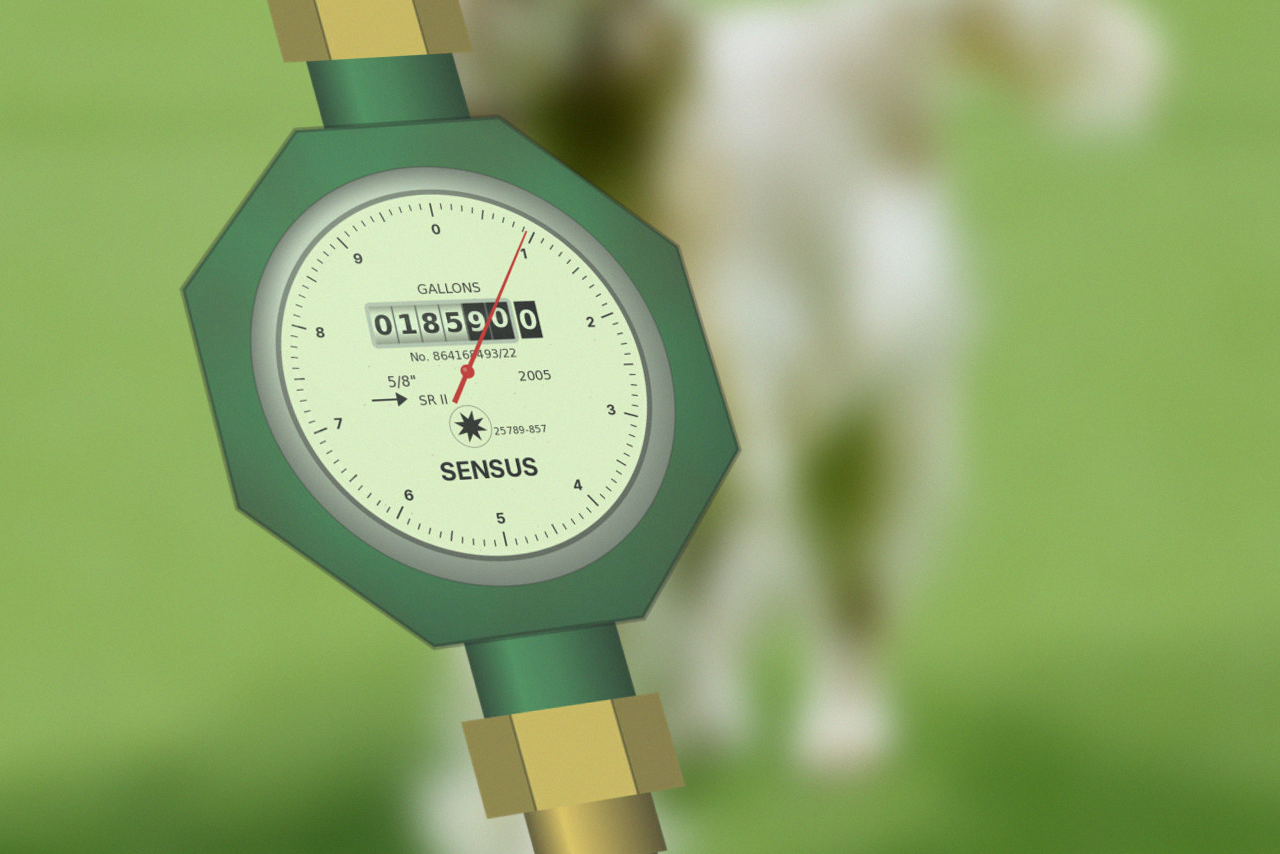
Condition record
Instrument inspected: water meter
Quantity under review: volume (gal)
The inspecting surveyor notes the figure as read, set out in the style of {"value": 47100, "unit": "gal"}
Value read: {"value": 185900.9, "unit": "gal"}
